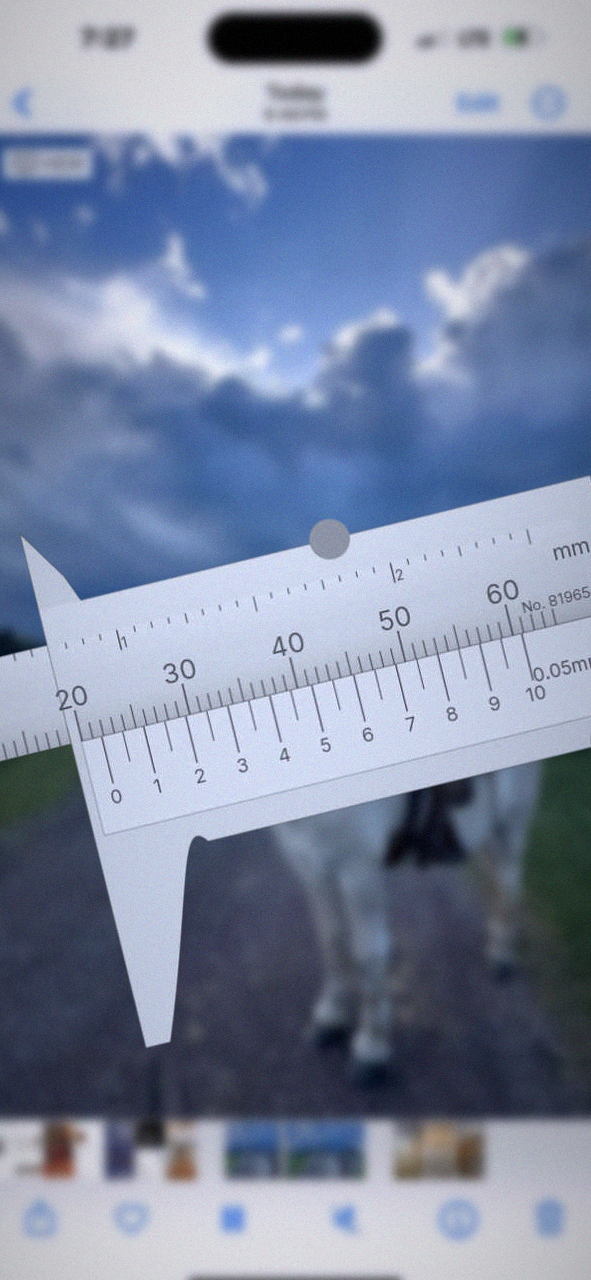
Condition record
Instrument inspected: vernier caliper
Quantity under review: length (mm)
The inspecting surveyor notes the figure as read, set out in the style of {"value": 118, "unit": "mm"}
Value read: {"value": 21.8, "unit": "mm"}
